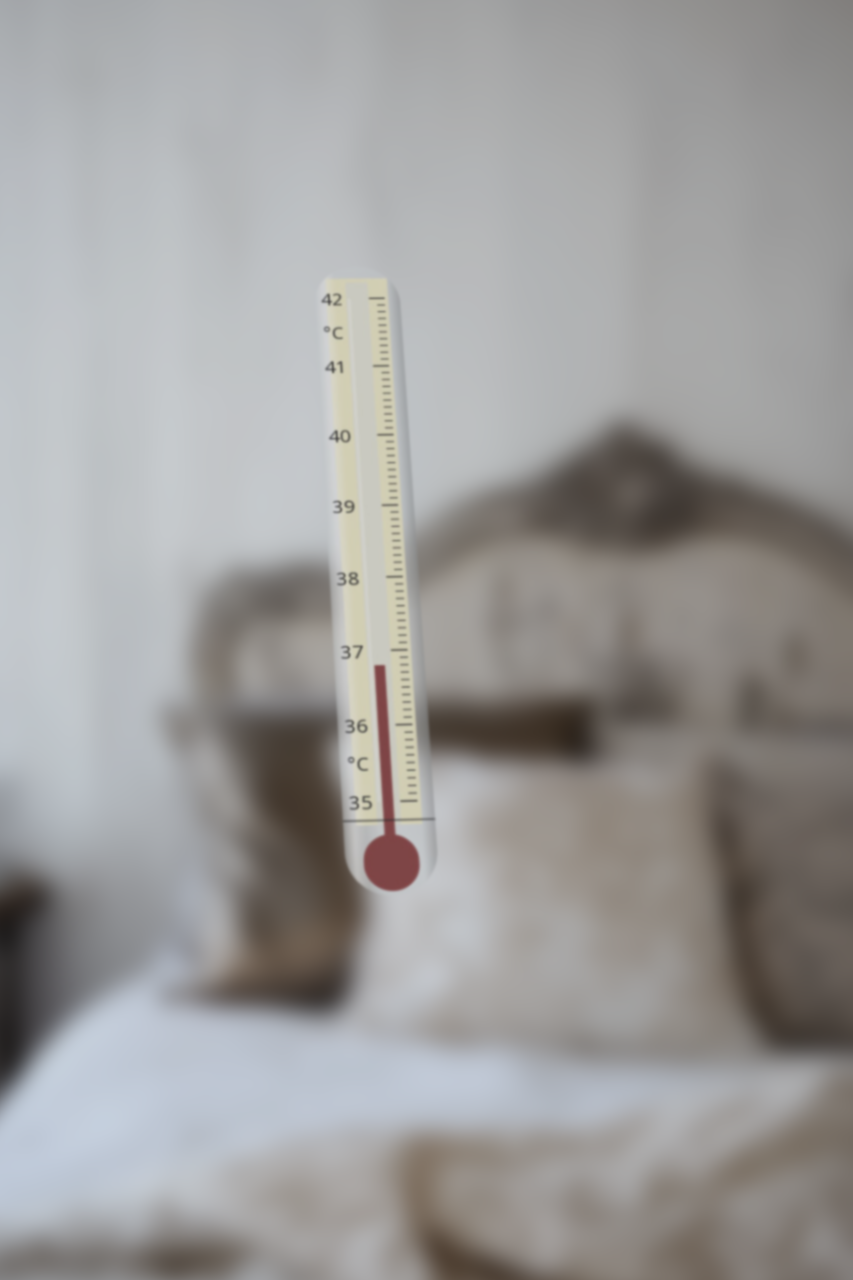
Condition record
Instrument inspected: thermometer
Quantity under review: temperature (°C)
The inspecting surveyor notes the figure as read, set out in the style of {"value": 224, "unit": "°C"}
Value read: {"value": 36.8, "unit": "°C"}
